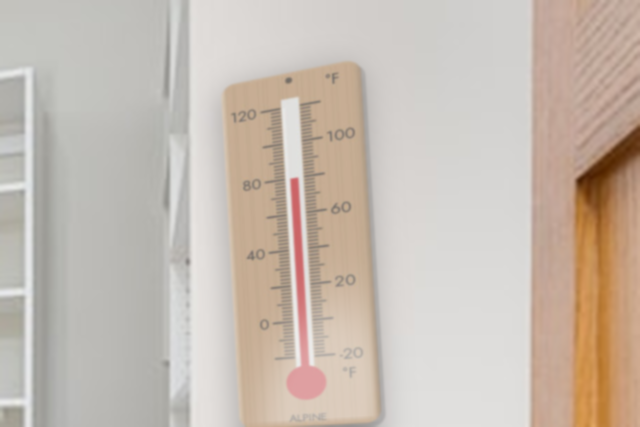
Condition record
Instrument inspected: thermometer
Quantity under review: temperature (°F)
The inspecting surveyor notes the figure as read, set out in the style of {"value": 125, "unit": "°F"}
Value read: {"value": 80, "unit": "°F"}
